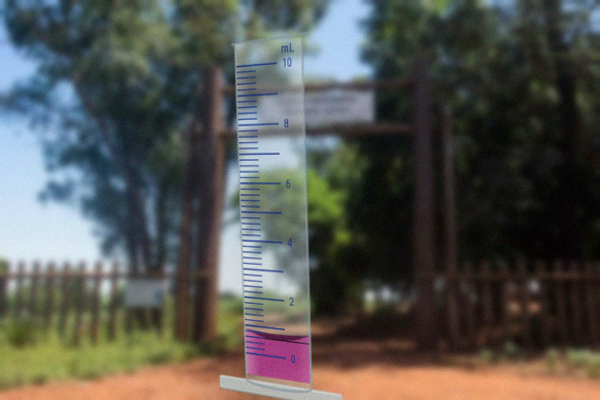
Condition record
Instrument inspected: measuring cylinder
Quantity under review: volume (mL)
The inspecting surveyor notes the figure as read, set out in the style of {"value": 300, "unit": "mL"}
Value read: {"value": 0.6, "unit": "mL"}
